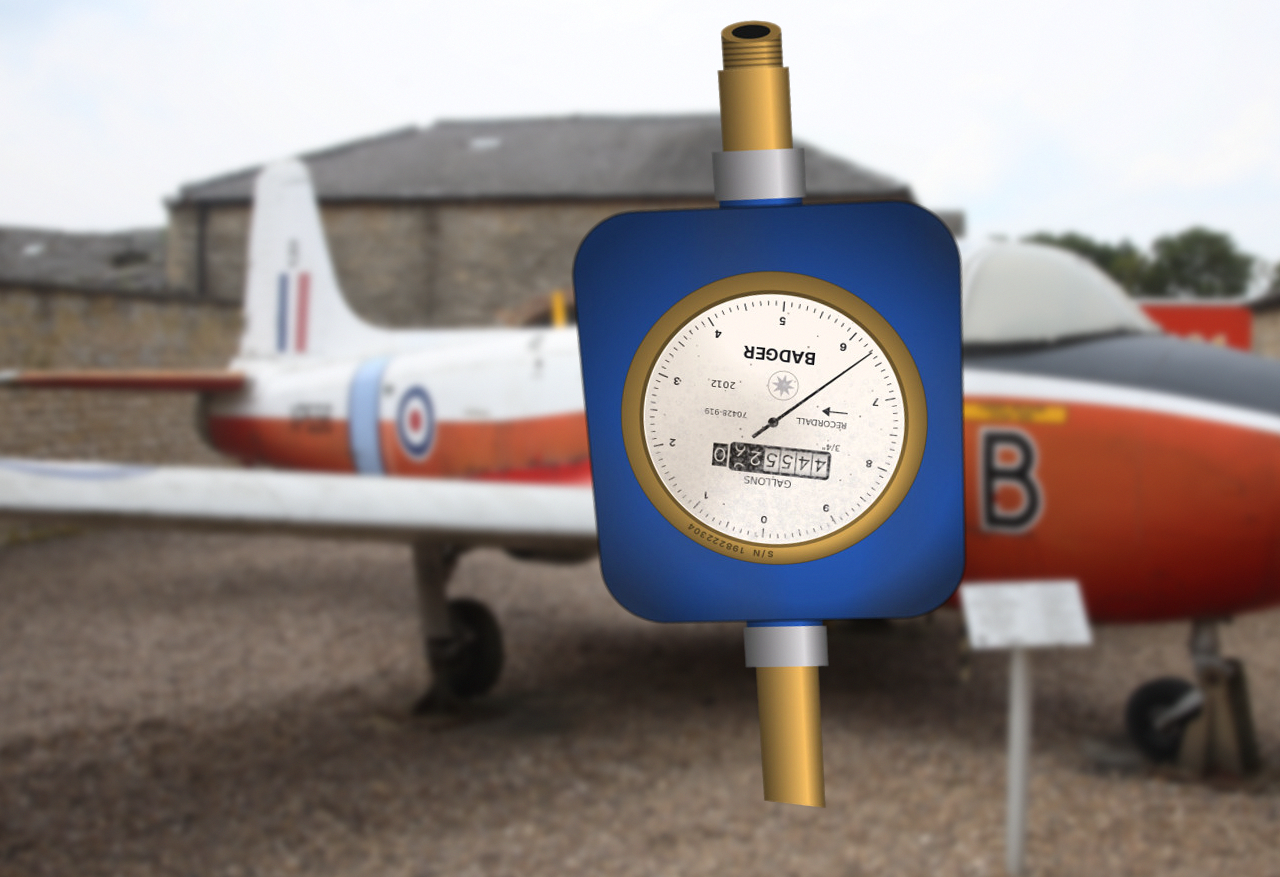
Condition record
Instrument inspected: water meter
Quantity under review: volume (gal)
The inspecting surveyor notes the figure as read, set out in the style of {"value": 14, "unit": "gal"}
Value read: {"value": 4455256.3, "unit": "gal"}
